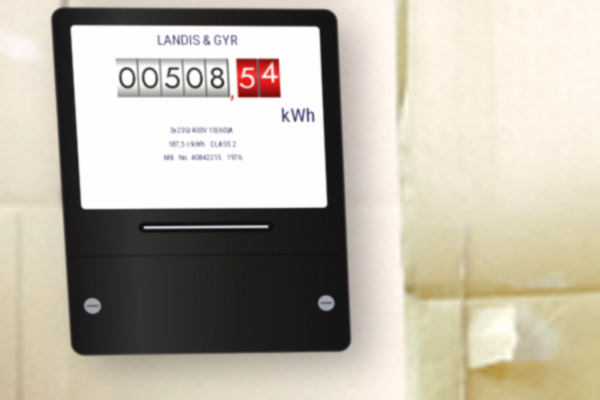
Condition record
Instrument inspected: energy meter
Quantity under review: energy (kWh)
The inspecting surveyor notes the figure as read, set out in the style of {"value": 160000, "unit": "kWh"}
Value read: {"value": 508.54, "unit": "kWh"}
